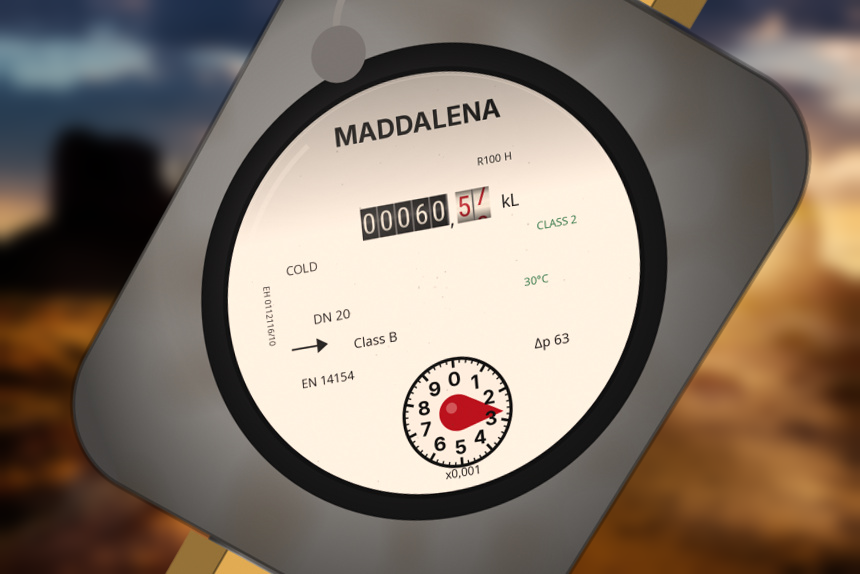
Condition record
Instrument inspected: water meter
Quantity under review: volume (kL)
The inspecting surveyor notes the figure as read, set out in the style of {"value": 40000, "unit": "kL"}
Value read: {"value": 60.572, "unit": "kL"}
